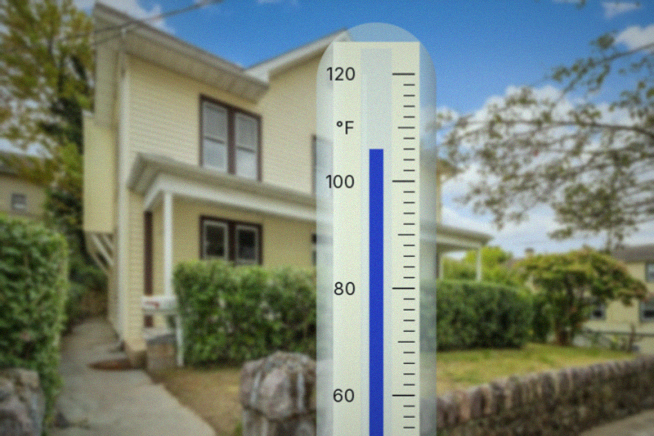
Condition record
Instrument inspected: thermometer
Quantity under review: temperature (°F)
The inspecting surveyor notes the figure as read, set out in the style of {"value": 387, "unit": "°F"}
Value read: {"value": 106, "unit": "°F"}
